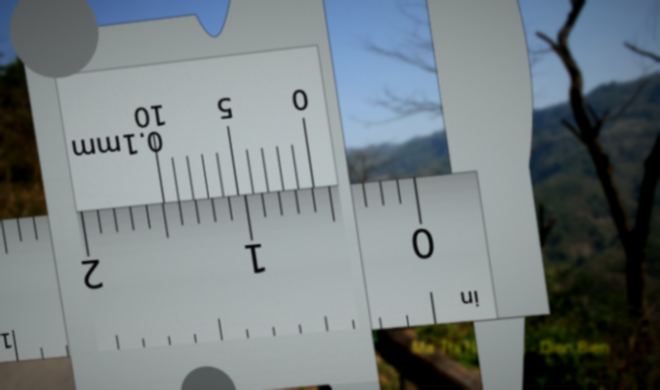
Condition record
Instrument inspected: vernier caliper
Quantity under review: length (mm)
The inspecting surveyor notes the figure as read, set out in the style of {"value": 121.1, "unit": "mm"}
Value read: {"value": 5.9, "unit": "mm"}
